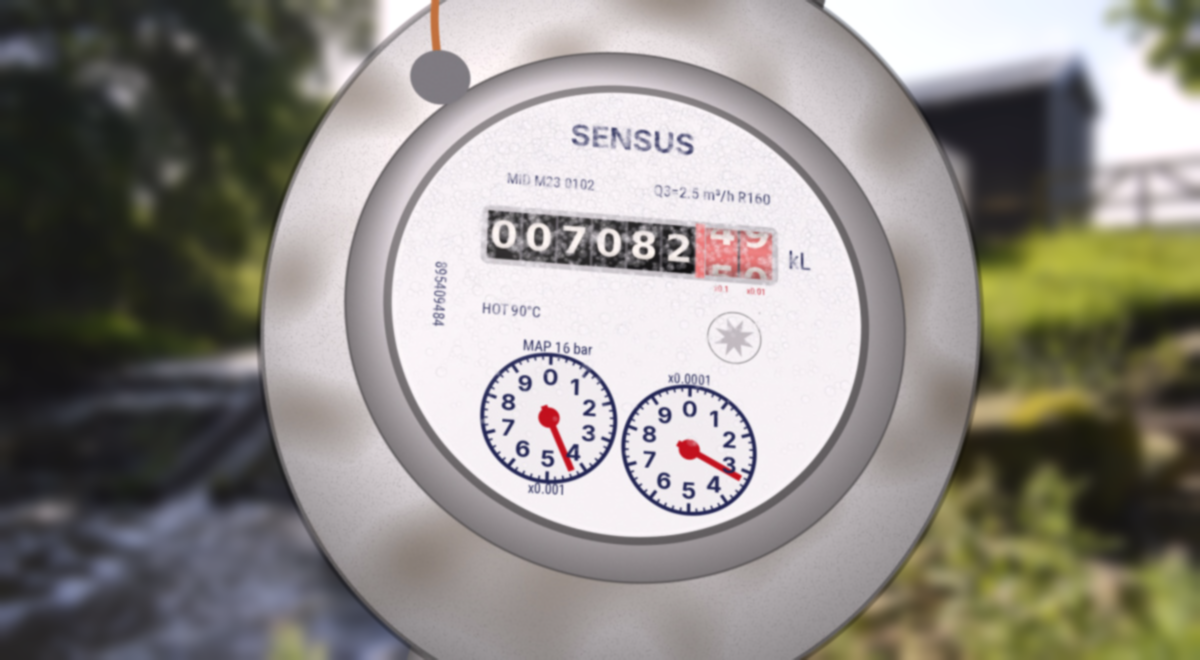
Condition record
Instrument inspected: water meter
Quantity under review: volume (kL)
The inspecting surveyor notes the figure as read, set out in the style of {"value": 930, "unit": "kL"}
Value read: {"value": 7082.4943, "unit": "kL"}
